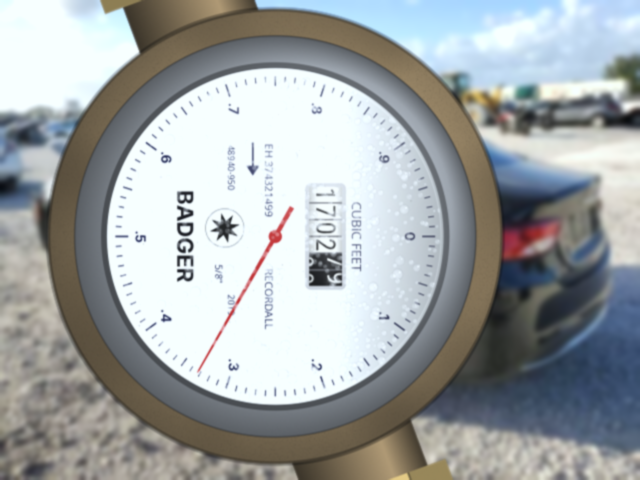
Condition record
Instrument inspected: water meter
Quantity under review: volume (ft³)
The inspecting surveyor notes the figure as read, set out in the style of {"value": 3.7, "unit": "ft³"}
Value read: {"value": 170279.33, "unit": "ft³"}
